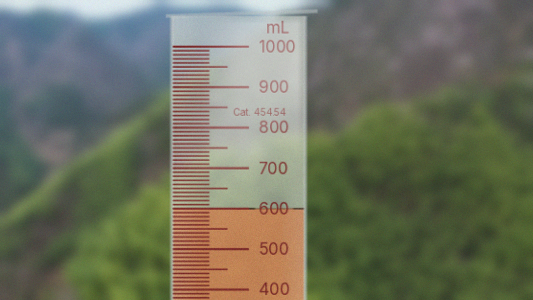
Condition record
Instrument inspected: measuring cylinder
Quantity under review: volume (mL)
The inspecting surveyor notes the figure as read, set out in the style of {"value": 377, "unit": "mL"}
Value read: {"value": 600, "unit": "mL"}
